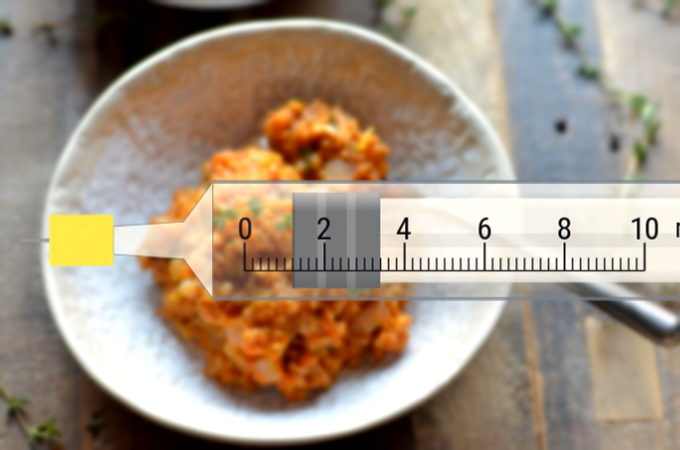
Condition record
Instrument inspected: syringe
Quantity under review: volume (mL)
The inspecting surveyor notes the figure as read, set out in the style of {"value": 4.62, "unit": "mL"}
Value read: {"value": 1.2, "unit": "mL"}
